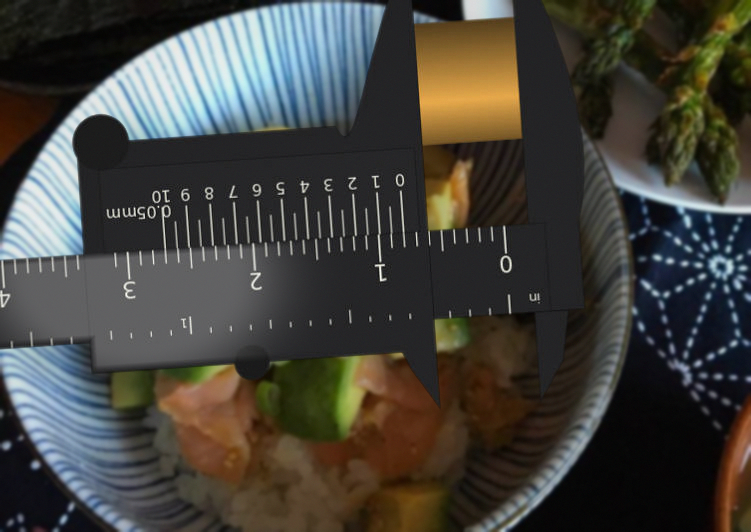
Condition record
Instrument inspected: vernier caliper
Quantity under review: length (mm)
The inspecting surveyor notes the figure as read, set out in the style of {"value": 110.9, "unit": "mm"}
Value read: {"value": 8.0, "unit": "mm"}
